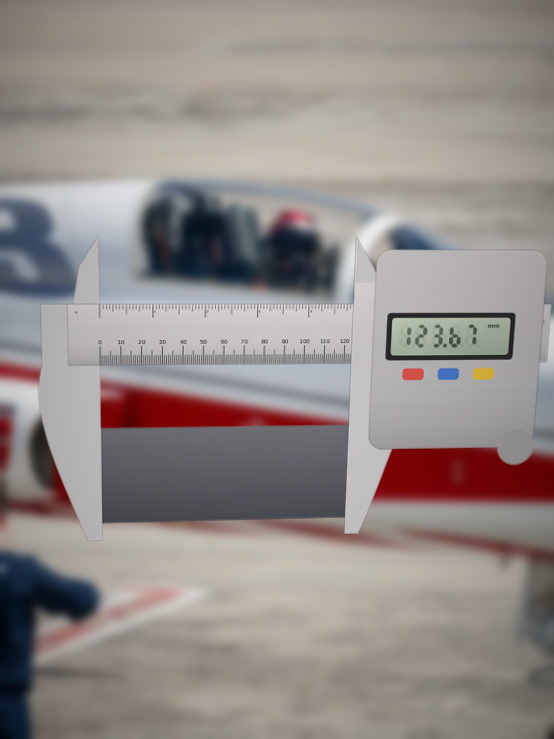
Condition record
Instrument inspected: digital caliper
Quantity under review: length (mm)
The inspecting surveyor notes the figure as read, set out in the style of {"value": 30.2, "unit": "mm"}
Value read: {"value": 123.67, "unit": "mm"}
